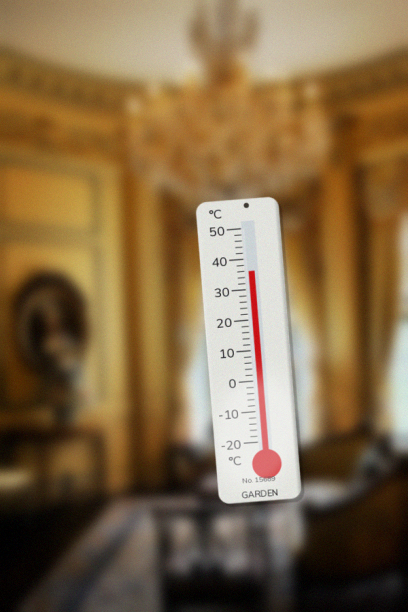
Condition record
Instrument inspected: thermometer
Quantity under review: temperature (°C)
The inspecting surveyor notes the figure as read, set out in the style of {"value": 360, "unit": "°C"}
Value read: {"value": 36, "unit": "°C"}
